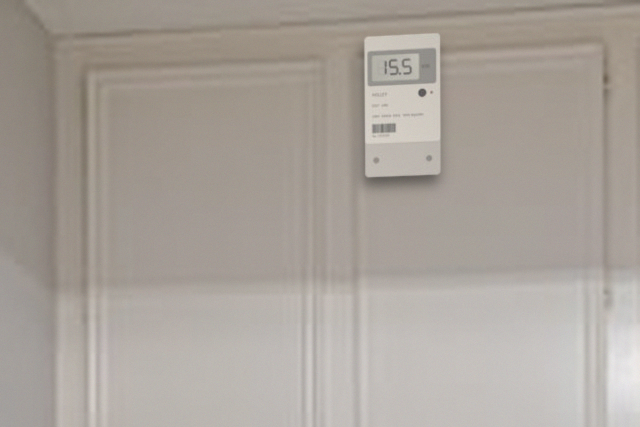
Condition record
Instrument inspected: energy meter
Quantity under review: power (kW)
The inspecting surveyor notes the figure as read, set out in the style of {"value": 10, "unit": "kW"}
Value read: {"value": 15.5, "unit": "kW"}
